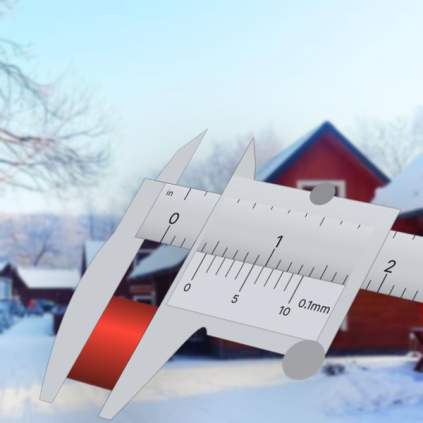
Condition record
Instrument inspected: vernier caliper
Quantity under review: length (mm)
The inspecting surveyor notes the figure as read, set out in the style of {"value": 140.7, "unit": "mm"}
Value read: {"value": 4.5, "unit": "mm"}
